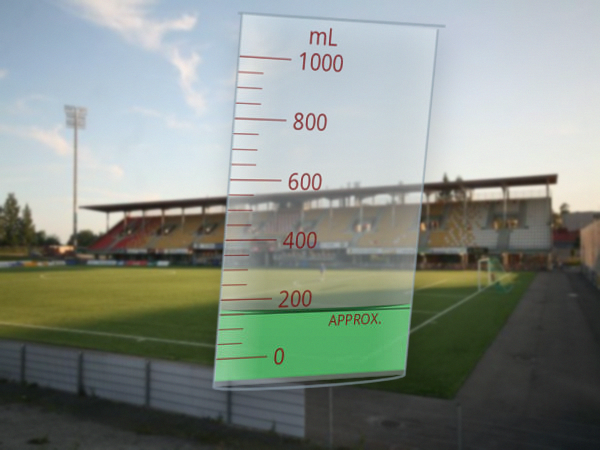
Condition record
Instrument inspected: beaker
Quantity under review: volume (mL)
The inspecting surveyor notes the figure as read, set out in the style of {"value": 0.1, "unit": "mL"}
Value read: {"value": 150, "unit": "mL"}
